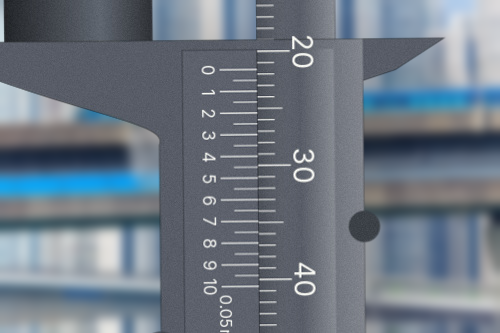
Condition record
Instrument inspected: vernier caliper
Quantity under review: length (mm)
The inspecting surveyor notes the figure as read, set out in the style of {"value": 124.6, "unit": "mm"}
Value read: {"value": 21.6, "unit": "mm"}
